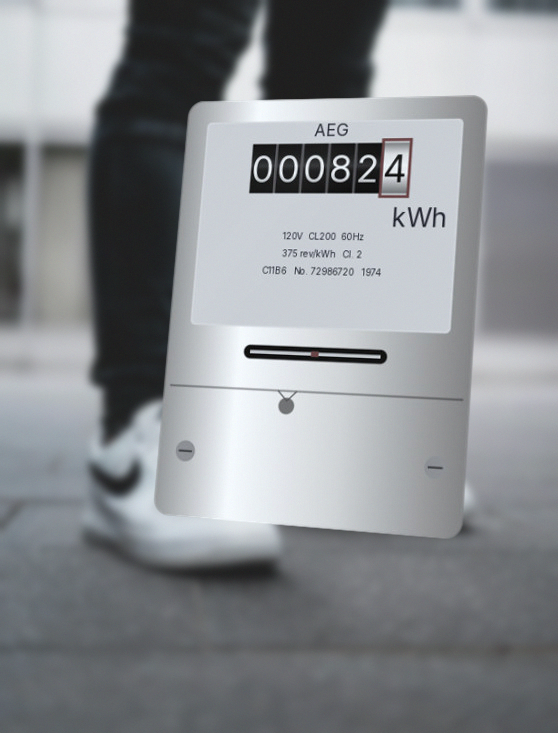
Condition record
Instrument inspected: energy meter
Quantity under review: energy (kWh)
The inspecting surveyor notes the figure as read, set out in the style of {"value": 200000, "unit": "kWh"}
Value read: {"value": 82.4, "unit": "kWh"}
